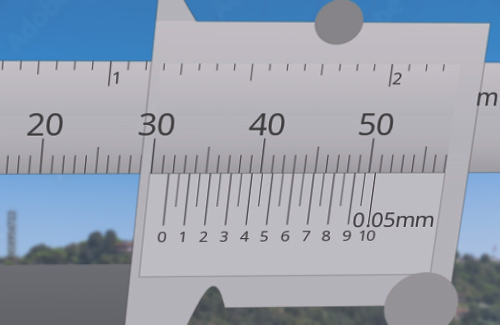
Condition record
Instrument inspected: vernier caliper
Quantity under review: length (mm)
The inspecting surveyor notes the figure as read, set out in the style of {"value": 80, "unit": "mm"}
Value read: {"value": 31.6, "unit": "mm"}
